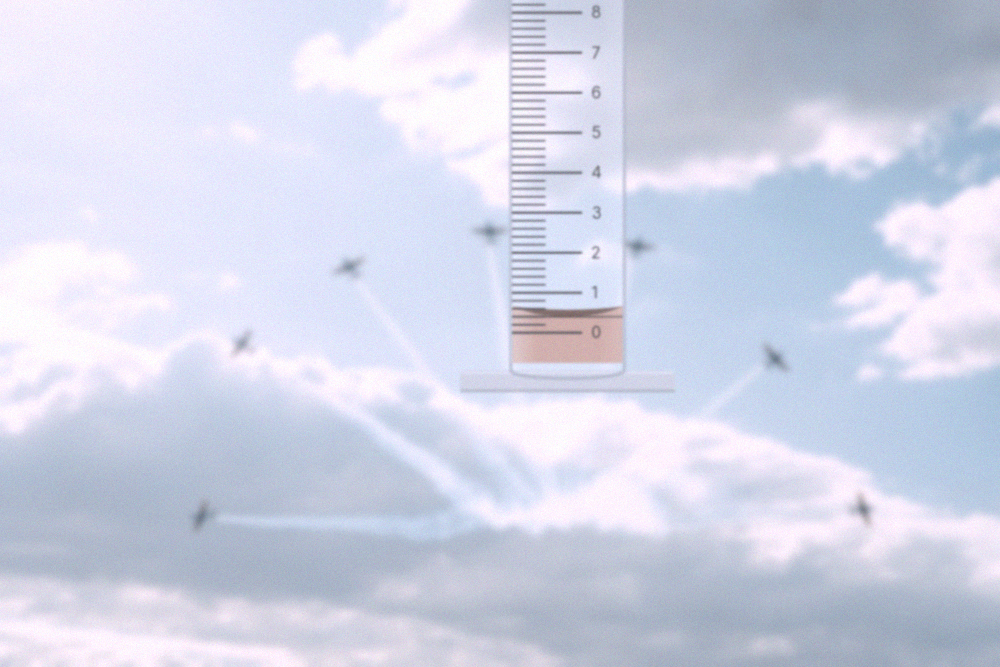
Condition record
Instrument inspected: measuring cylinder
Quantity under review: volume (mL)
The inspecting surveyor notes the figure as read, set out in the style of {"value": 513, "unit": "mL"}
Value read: {"value": 0.4, "unit": "mL"}
